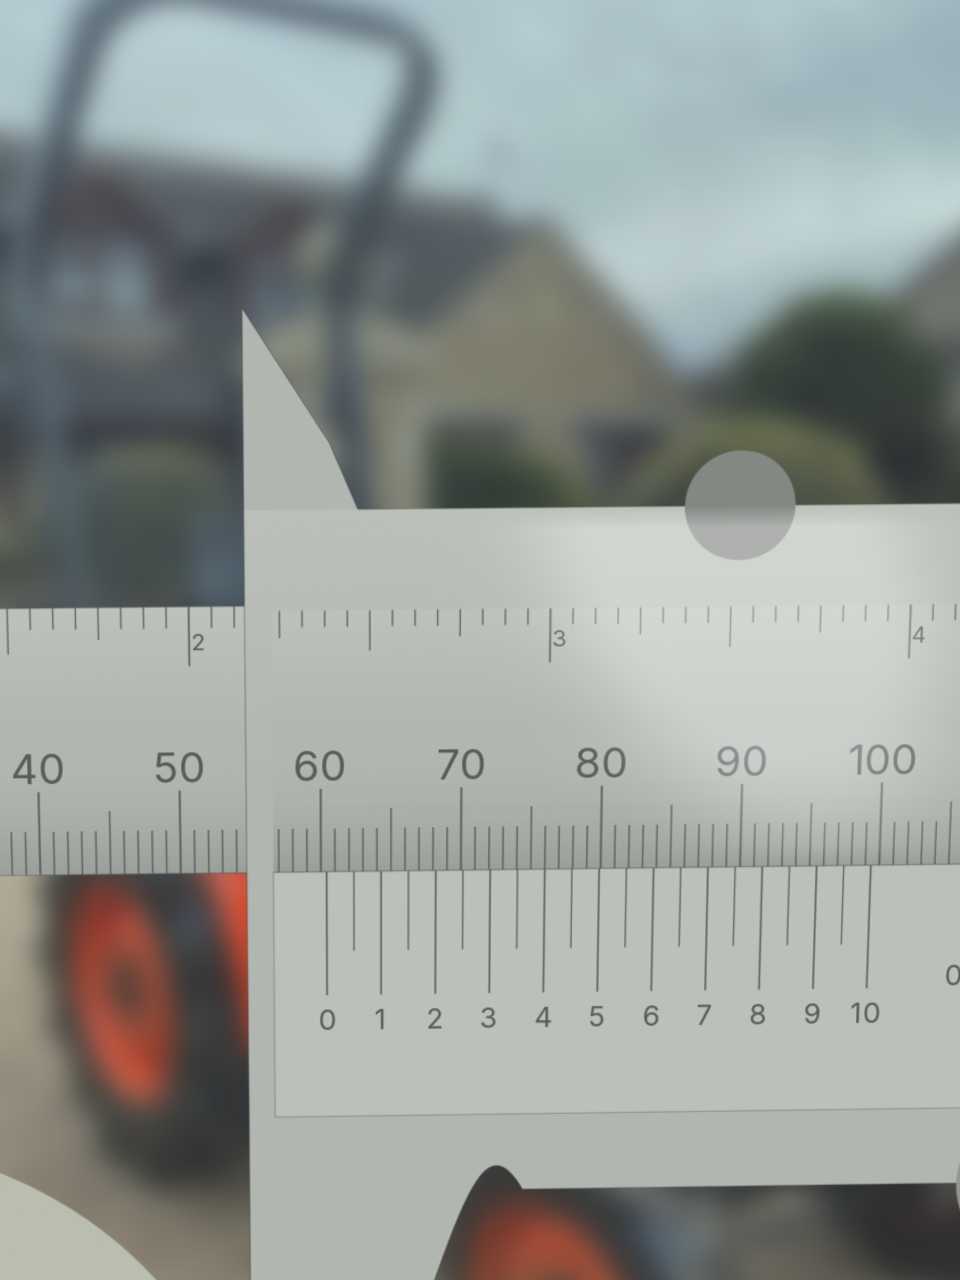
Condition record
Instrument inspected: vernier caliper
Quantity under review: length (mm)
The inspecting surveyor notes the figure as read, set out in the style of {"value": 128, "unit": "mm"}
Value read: {"value": 60.4, "unit": "mm"}
